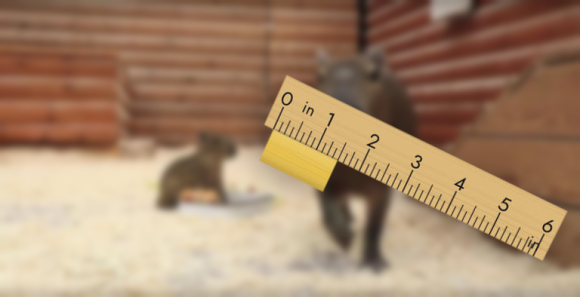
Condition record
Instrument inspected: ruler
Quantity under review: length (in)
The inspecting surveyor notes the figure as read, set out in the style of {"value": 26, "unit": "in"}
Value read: {"value": 1.5, "unit": "in"}
